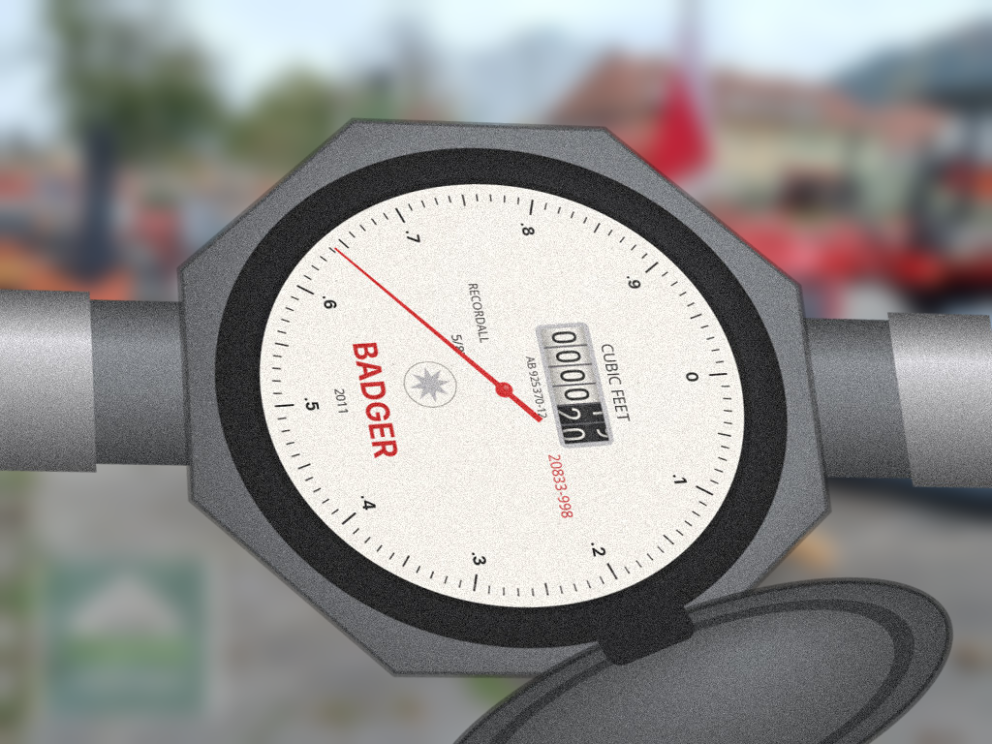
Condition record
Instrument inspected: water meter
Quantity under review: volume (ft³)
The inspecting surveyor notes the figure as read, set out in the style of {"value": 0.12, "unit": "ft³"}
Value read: {"value": 19.64, "unit": "ft³"}
